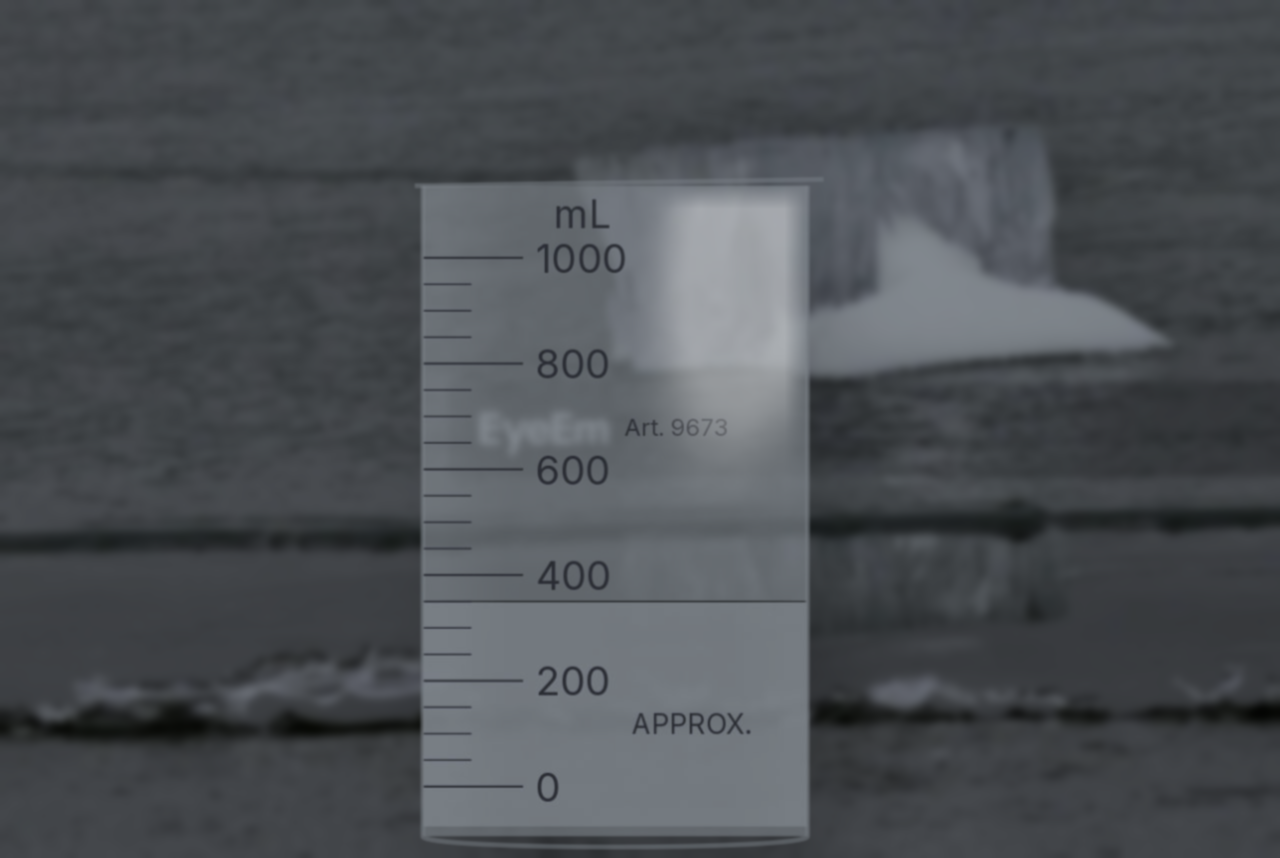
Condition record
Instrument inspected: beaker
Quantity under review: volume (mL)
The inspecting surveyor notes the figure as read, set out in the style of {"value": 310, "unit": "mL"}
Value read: {"value": 350, "unit": "mL"}
